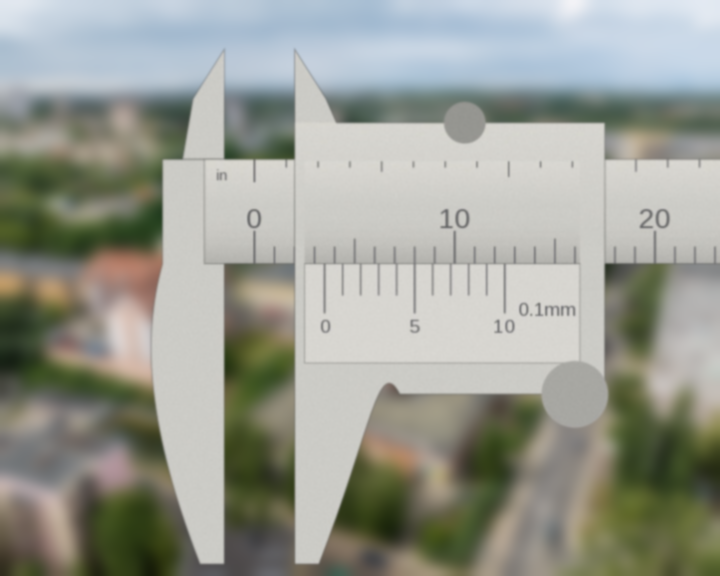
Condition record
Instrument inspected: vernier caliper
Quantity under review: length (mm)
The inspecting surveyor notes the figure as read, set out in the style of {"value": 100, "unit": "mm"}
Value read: {"value": 3.5, "unit": "mm"}
